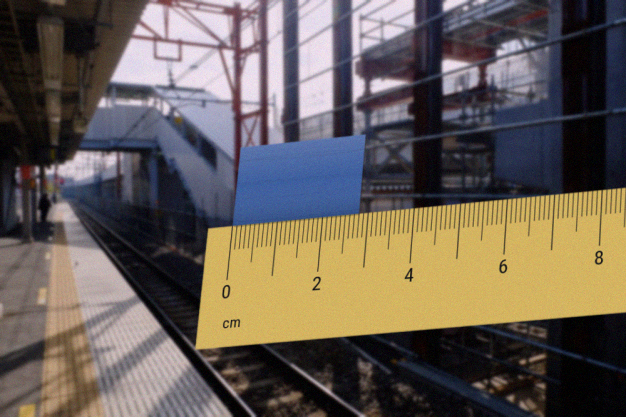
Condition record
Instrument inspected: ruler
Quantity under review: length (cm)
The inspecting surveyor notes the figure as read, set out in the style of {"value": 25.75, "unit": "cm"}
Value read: {"value": 2.8, "unit": "cm"}
